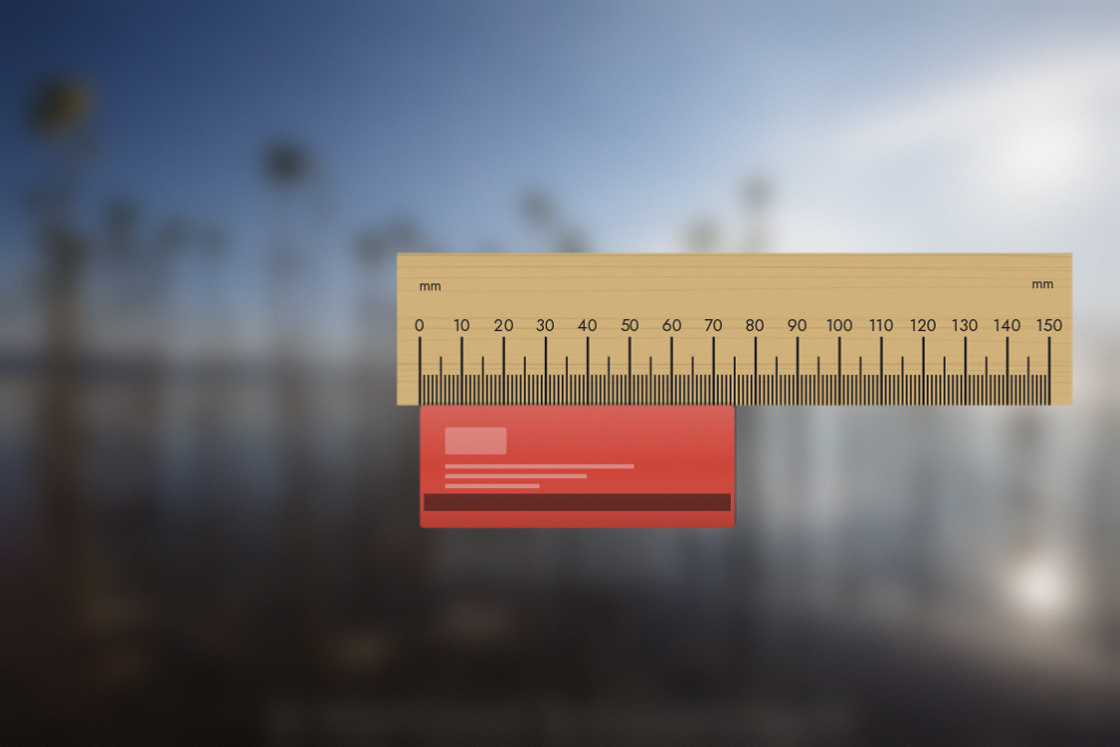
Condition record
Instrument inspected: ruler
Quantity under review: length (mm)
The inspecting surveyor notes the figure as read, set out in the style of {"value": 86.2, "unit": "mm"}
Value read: {"value": 75, "unit": "mm"}
